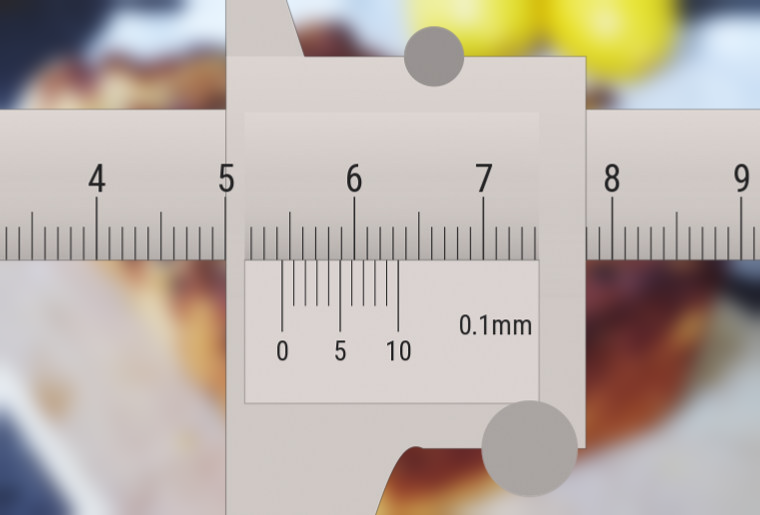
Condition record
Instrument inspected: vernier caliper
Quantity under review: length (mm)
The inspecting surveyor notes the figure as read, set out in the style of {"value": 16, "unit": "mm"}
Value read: {"value": 54.4, "unit": "mm"}
